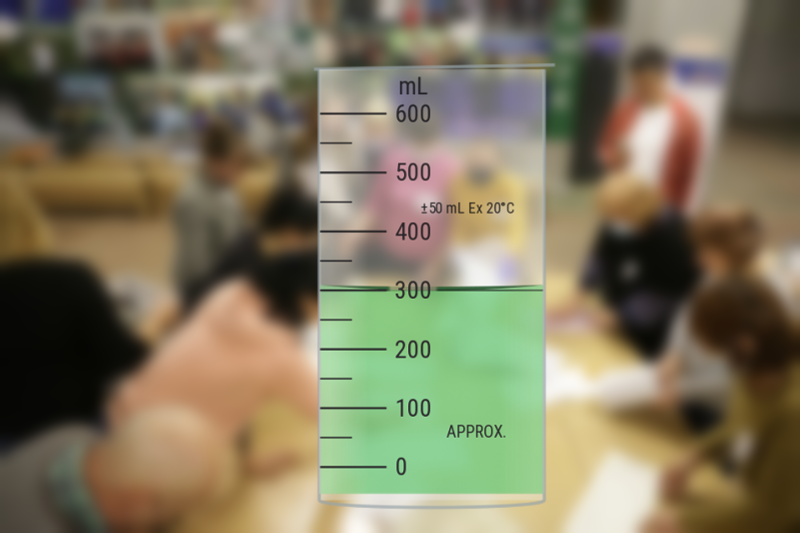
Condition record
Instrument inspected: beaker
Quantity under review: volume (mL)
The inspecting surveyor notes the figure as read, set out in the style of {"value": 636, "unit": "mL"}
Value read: {"value": 300, "unit": "mL"}
